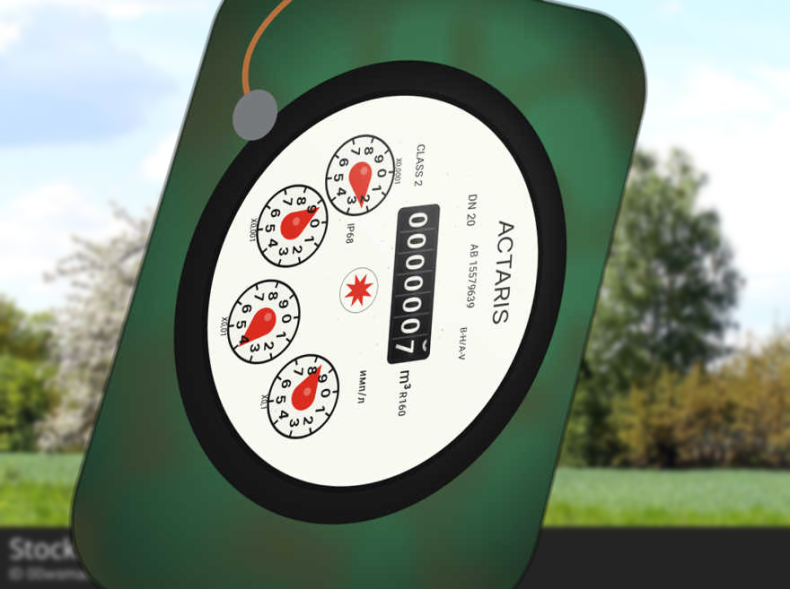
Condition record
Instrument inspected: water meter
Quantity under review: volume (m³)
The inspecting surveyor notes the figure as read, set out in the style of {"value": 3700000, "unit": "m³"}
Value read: {"value": 6.8392, "unit": "m³"}
